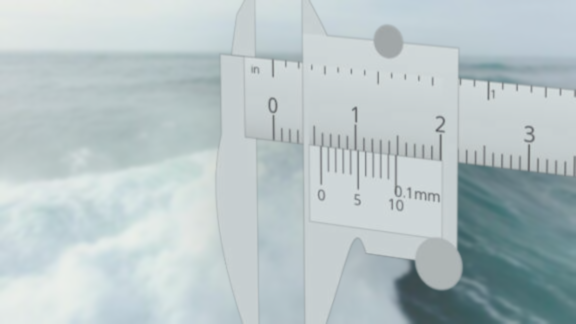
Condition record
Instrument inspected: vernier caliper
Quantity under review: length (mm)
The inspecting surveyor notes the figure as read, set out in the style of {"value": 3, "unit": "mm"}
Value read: {"value": 5.8, "unit": "mm"}
